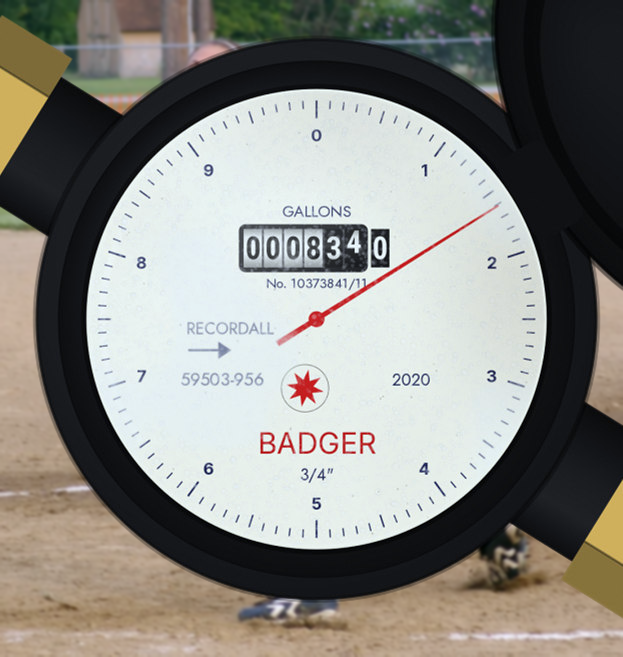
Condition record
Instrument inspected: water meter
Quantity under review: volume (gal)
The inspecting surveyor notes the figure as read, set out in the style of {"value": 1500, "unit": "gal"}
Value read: {"value": 8341.6, "unit": "gal"}
